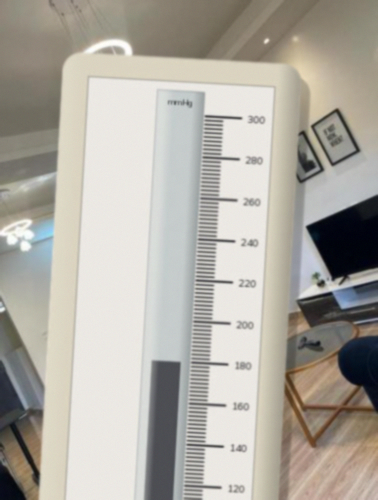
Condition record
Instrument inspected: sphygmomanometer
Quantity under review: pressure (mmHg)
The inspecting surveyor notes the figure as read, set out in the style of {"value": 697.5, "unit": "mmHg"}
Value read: {"value": 180, "unit": "mmHg"}
